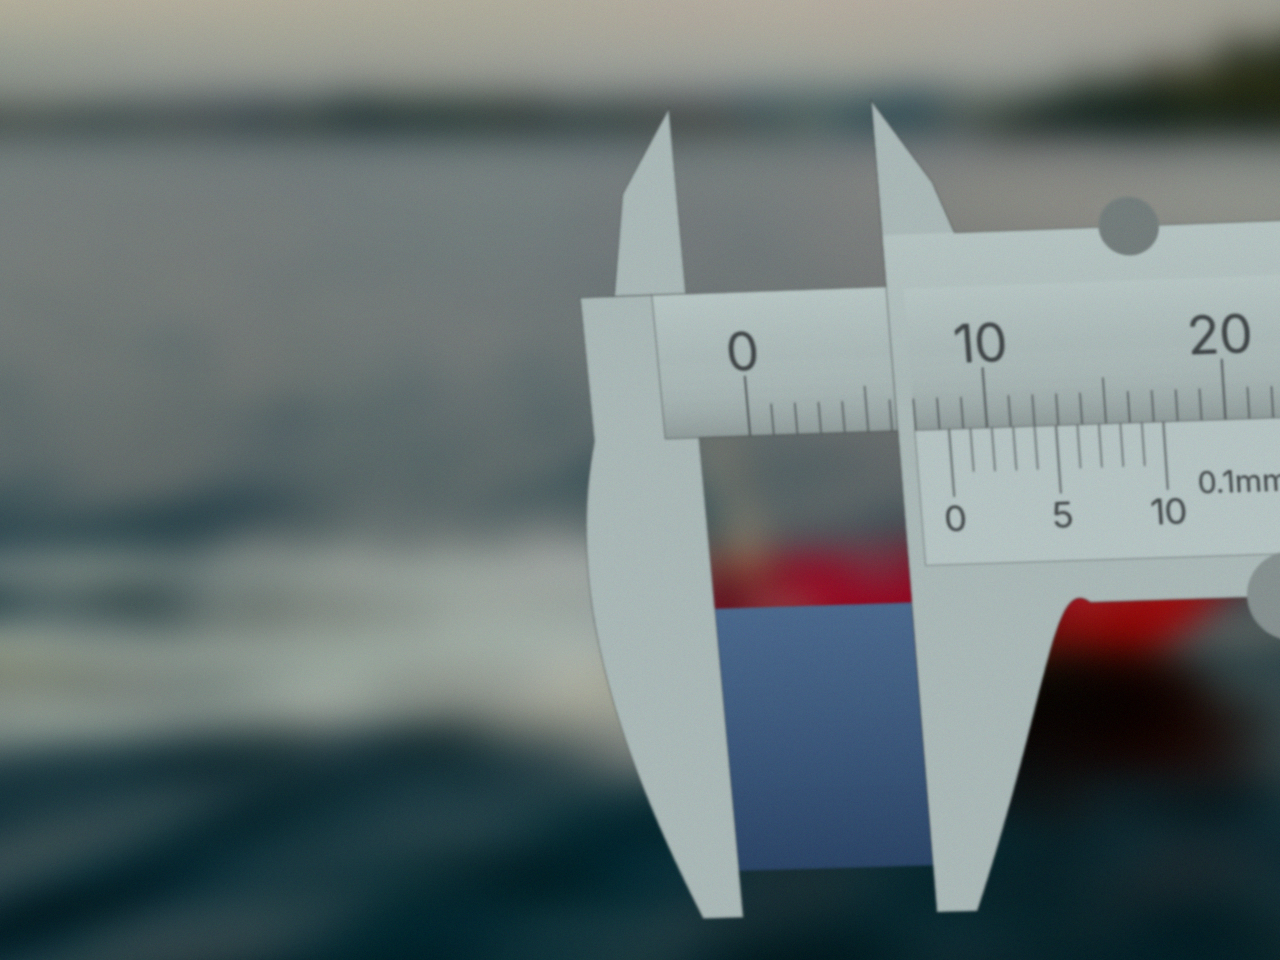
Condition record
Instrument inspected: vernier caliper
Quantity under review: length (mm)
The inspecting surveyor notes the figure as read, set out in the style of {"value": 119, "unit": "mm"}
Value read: {"value": 8.4, "unit": "mm"}
